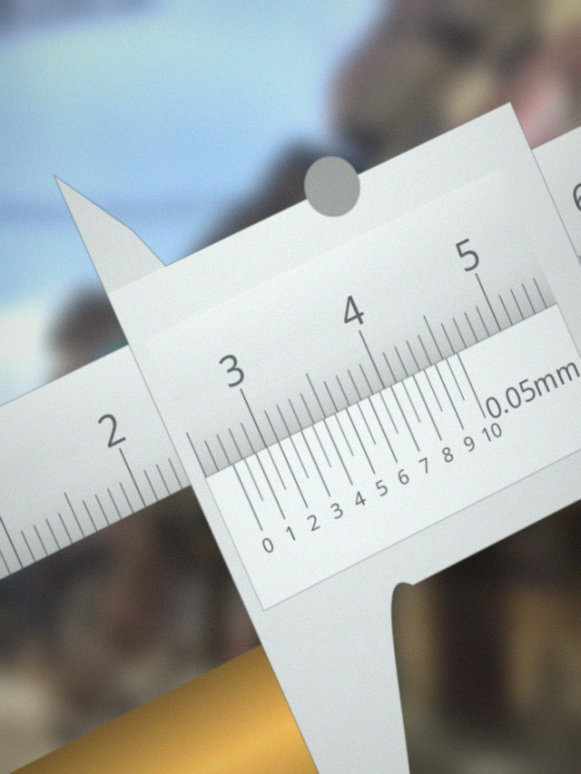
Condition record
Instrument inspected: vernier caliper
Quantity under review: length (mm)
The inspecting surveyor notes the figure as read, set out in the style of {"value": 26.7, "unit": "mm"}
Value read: {"value": 27.2, "unit": "mm"}
